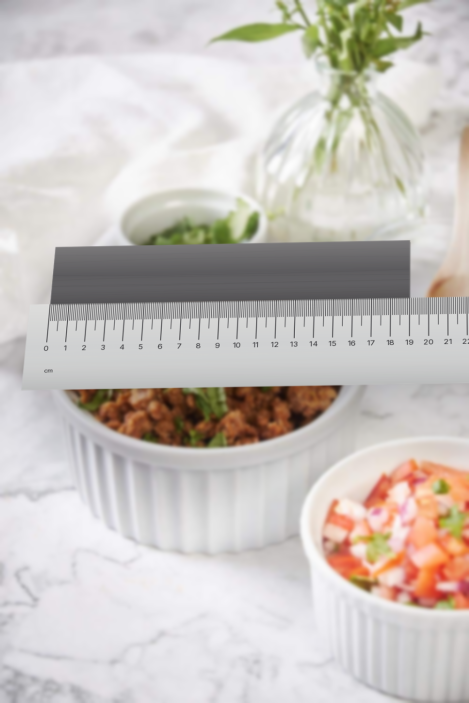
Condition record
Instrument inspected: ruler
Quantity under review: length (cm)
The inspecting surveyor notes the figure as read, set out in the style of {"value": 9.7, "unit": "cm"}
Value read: {"value": 19, "unit": "cm"}
